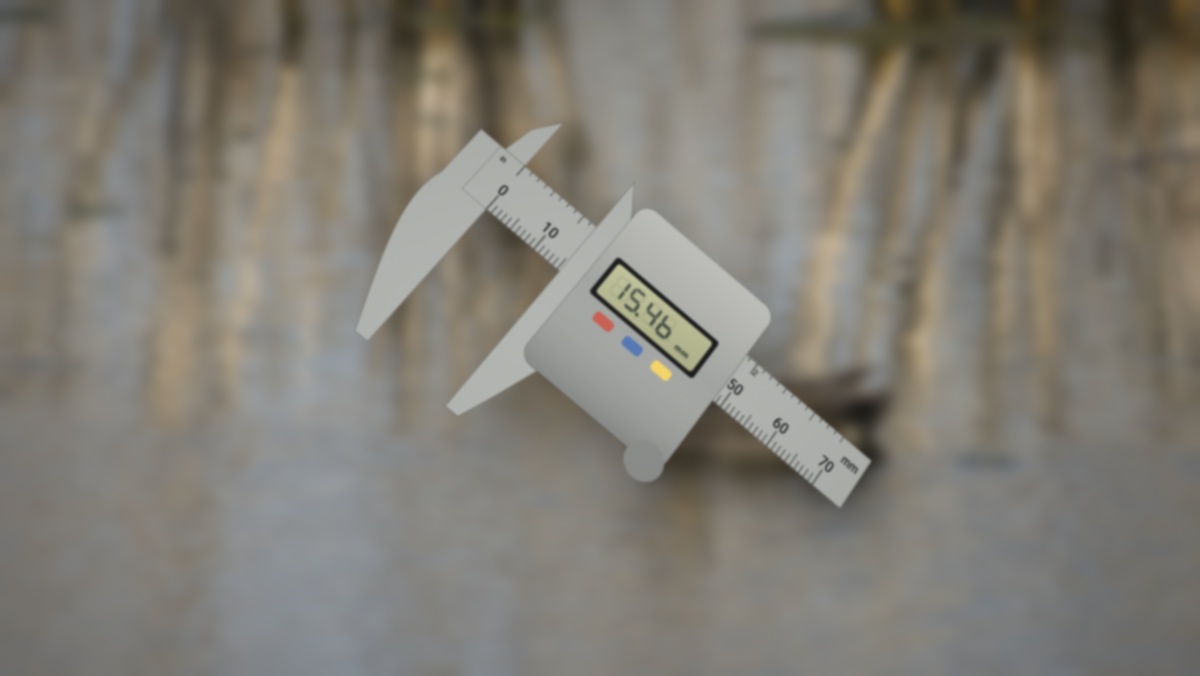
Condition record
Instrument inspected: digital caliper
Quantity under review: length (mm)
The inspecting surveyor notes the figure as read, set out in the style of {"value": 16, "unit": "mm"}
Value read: {"value": 15.46, "unit": "mm"}
